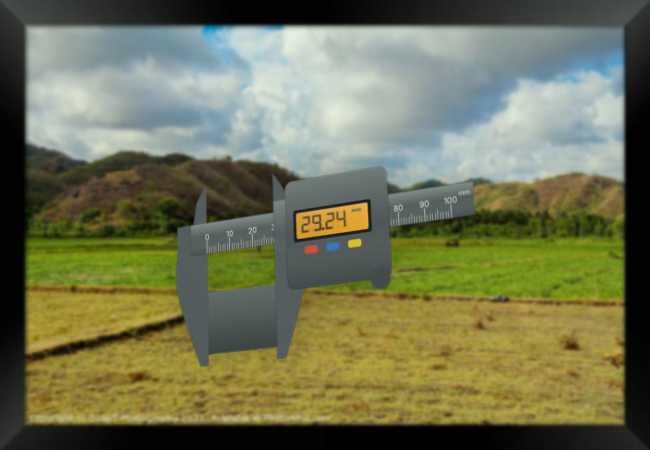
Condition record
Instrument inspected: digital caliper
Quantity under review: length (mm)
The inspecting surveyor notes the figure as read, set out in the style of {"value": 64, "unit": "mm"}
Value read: {"value": 29.24, "unit": "mm"}
